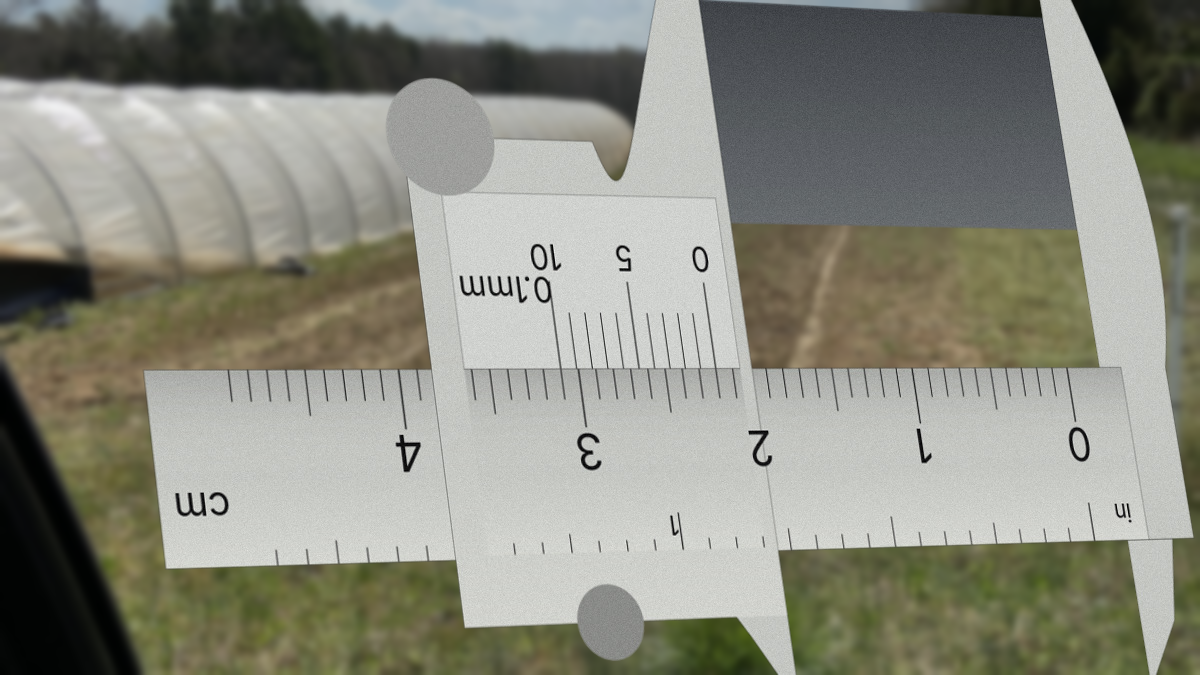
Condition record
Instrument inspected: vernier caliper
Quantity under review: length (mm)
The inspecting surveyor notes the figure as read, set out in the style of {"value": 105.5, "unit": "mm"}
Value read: {"value": 22.0, "unit": "mm"}
